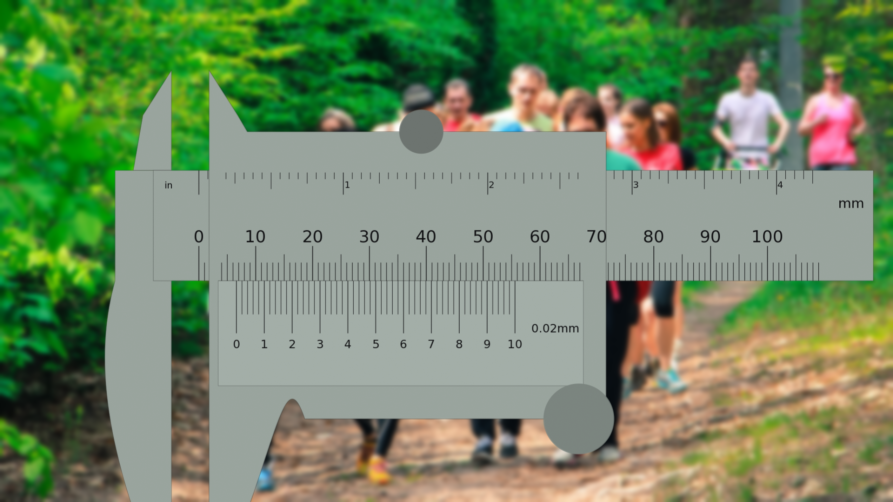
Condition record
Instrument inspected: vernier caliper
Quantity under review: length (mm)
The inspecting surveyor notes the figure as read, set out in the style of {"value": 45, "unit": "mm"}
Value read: {"value": 6.6, "unit": "mm"}
